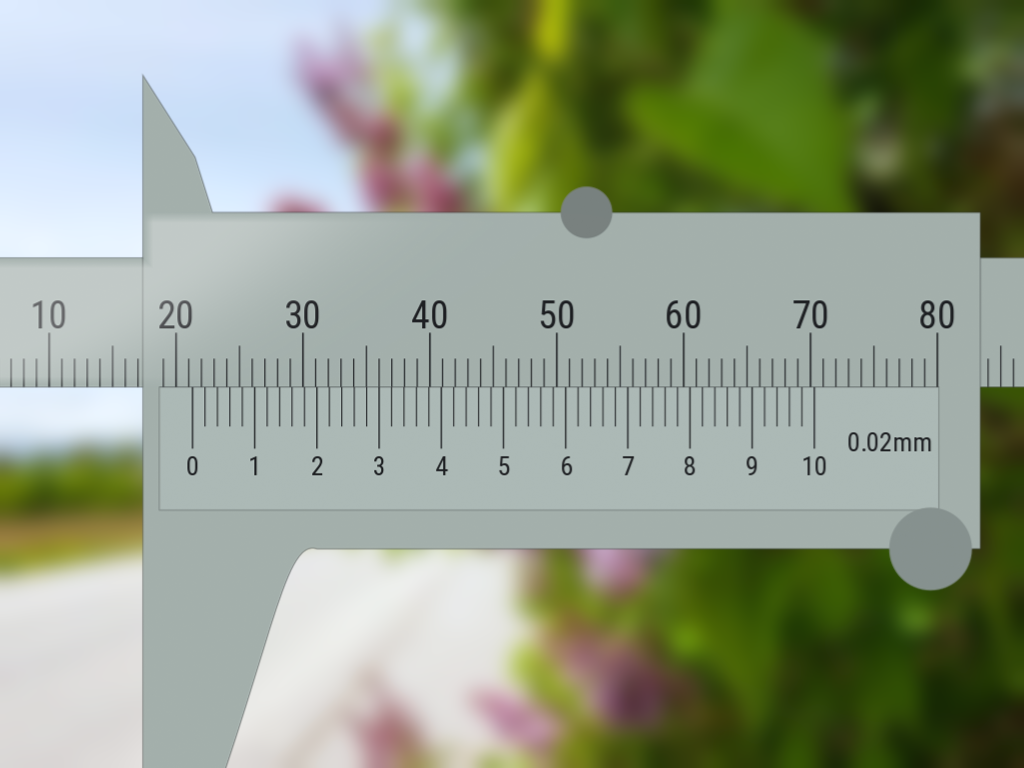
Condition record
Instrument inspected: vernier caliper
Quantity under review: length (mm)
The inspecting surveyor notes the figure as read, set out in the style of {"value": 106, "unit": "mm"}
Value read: {"value": 21.3, "unit": "mm"}
